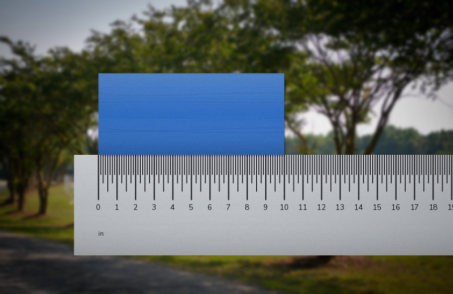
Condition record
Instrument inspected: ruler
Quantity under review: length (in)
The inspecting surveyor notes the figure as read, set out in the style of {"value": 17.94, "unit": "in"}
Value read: {"value": 10, "unit": "in"}
